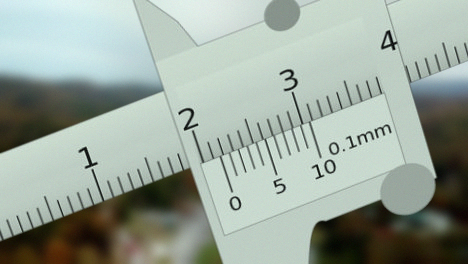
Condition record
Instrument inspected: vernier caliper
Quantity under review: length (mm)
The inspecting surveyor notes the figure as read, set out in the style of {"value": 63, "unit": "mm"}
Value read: {"value": 21.7, "unit": "mm"}
